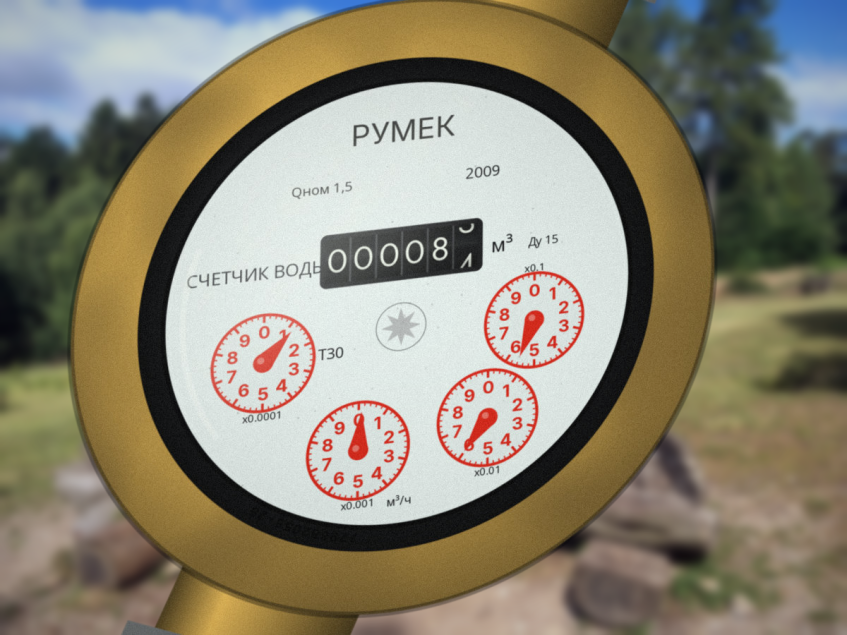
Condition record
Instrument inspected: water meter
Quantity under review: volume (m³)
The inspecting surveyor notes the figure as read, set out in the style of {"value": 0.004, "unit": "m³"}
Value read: {"value": 83.5601, "unit": "m³"}
